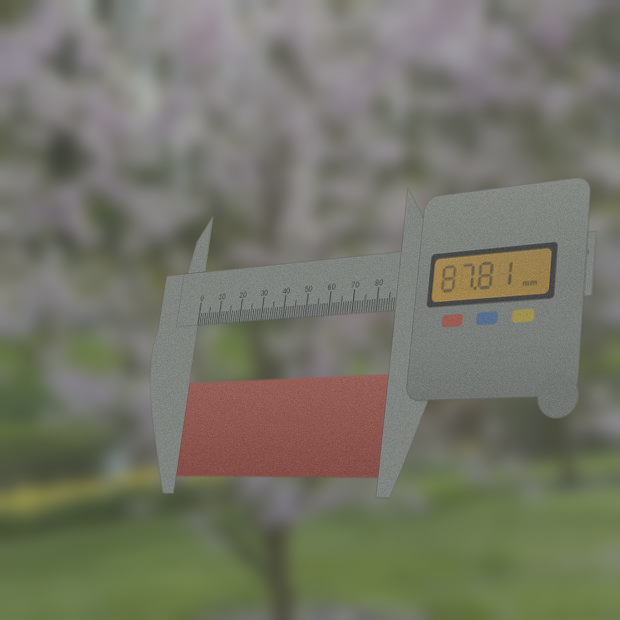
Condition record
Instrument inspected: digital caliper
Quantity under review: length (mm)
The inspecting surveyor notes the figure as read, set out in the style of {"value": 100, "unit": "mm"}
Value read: {"value": 87.81, "unit": "mm"}
